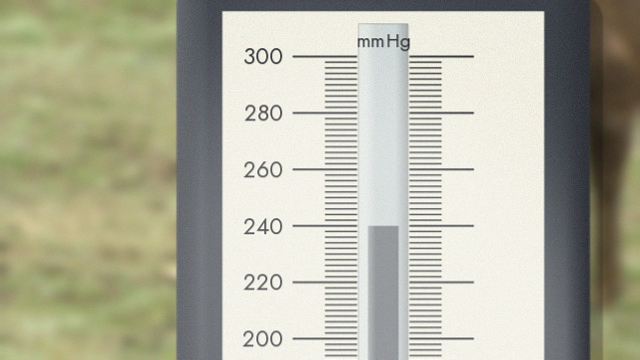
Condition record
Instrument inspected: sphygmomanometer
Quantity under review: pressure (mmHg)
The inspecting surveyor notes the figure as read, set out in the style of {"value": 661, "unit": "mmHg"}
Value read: {"value": 240, "unit": "mmHg"}
